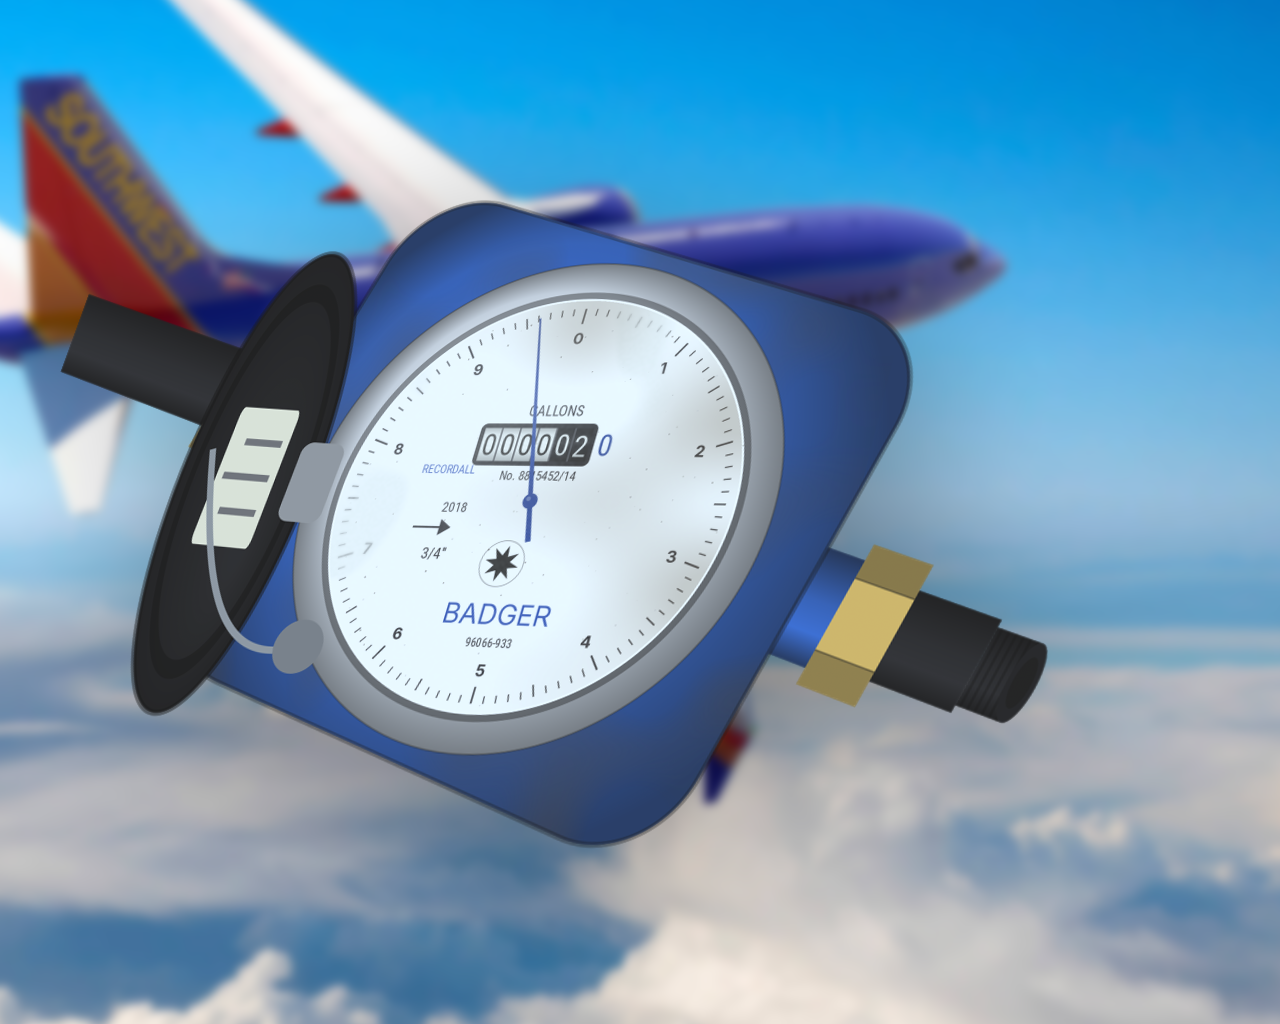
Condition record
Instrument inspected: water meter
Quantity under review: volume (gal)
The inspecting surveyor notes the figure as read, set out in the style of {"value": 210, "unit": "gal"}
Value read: {"value": 19.6, "unit": "gal"}
